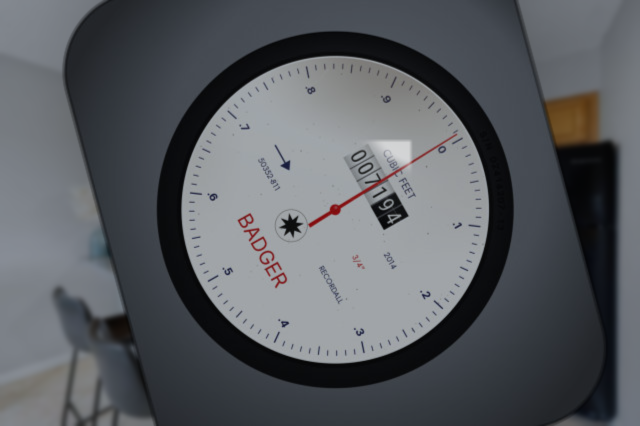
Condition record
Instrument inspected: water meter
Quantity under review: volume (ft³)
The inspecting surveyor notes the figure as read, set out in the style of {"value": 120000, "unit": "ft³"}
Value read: {"value": 7193.99, "unit": "ft³"}
